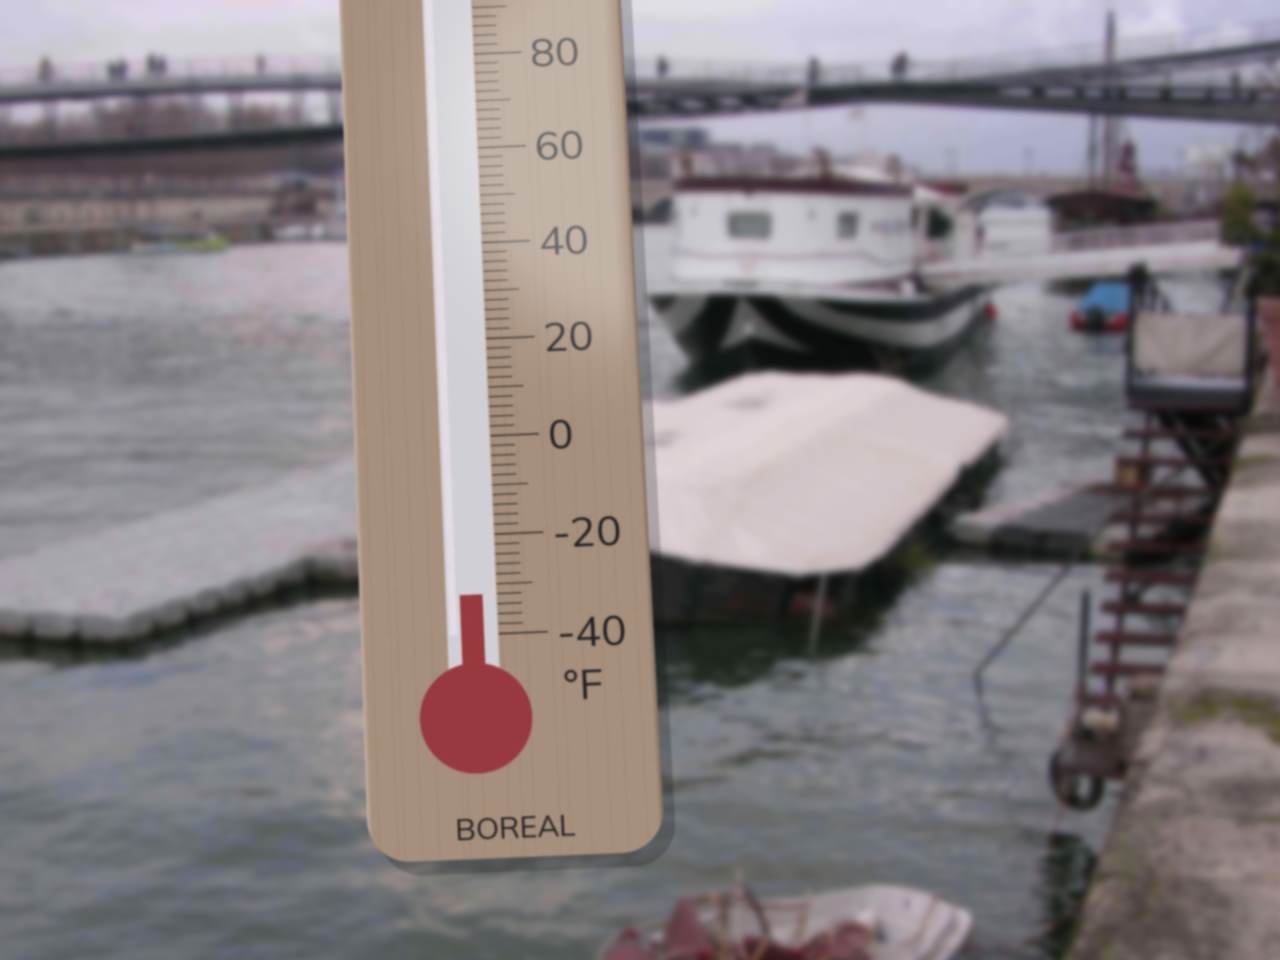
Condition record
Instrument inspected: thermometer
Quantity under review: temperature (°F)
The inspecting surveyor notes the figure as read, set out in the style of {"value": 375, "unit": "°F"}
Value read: {"value": -32, "unit": "°F"}
